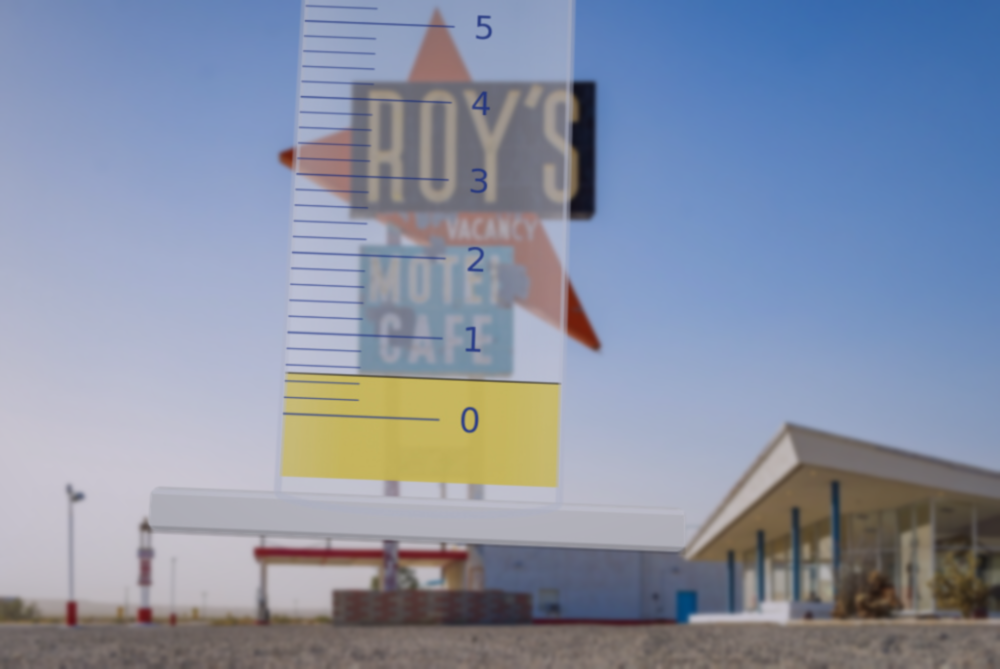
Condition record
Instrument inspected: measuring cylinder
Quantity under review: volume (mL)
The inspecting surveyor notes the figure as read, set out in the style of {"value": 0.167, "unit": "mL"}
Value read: {"value": 0.5, "unit": "mL"}
